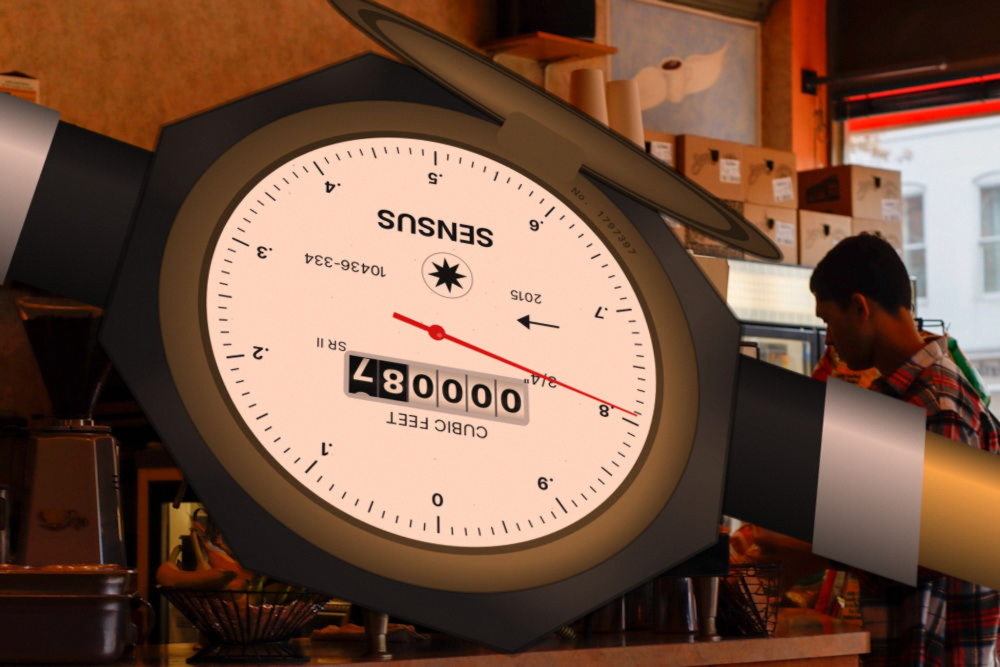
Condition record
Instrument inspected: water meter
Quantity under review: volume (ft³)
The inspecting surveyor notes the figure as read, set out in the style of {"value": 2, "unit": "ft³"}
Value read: {"value": 86.79, "unit": "ft³"}
